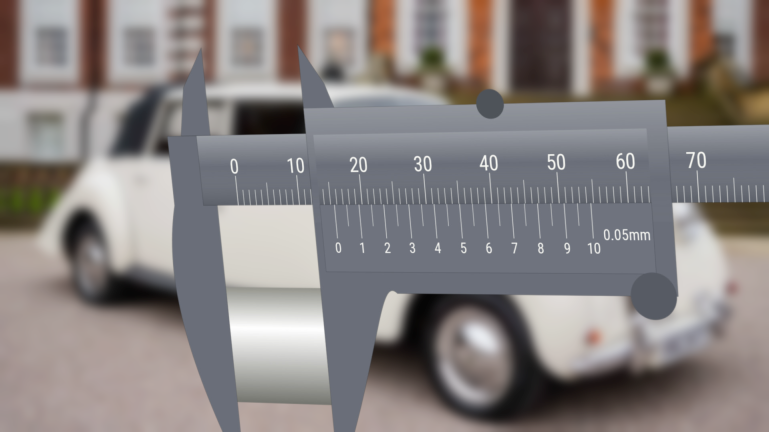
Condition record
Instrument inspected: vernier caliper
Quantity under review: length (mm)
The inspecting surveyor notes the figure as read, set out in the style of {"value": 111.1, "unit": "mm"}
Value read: {"value": 15.6, "unit": "mm"}
